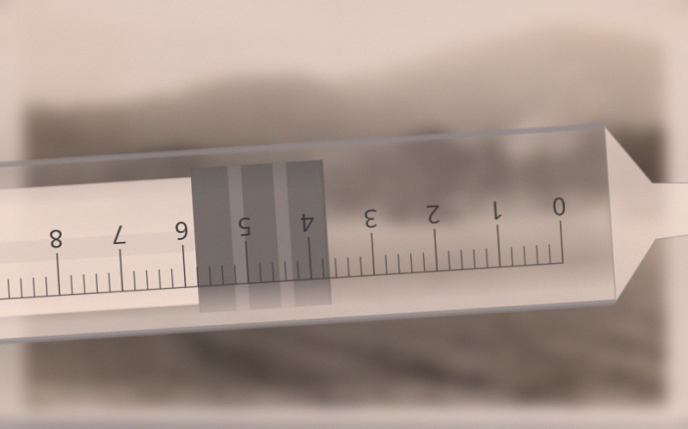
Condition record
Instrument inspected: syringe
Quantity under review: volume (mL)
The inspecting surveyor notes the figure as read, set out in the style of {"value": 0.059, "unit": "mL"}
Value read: {"value": 3.7, "unit": "mL"}
